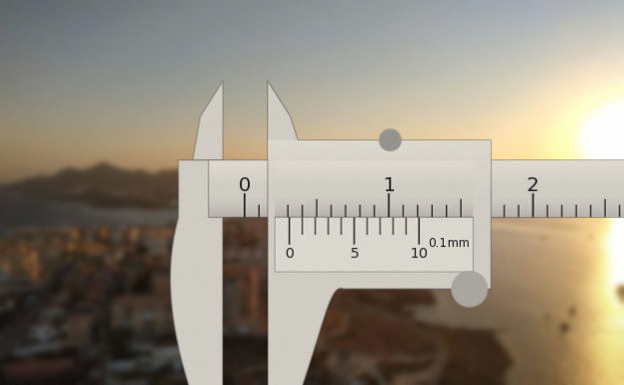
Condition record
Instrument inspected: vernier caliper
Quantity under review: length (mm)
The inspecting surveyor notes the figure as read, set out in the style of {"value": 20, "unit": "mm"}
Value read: {"value": 3.1, "unit": "mm"}
